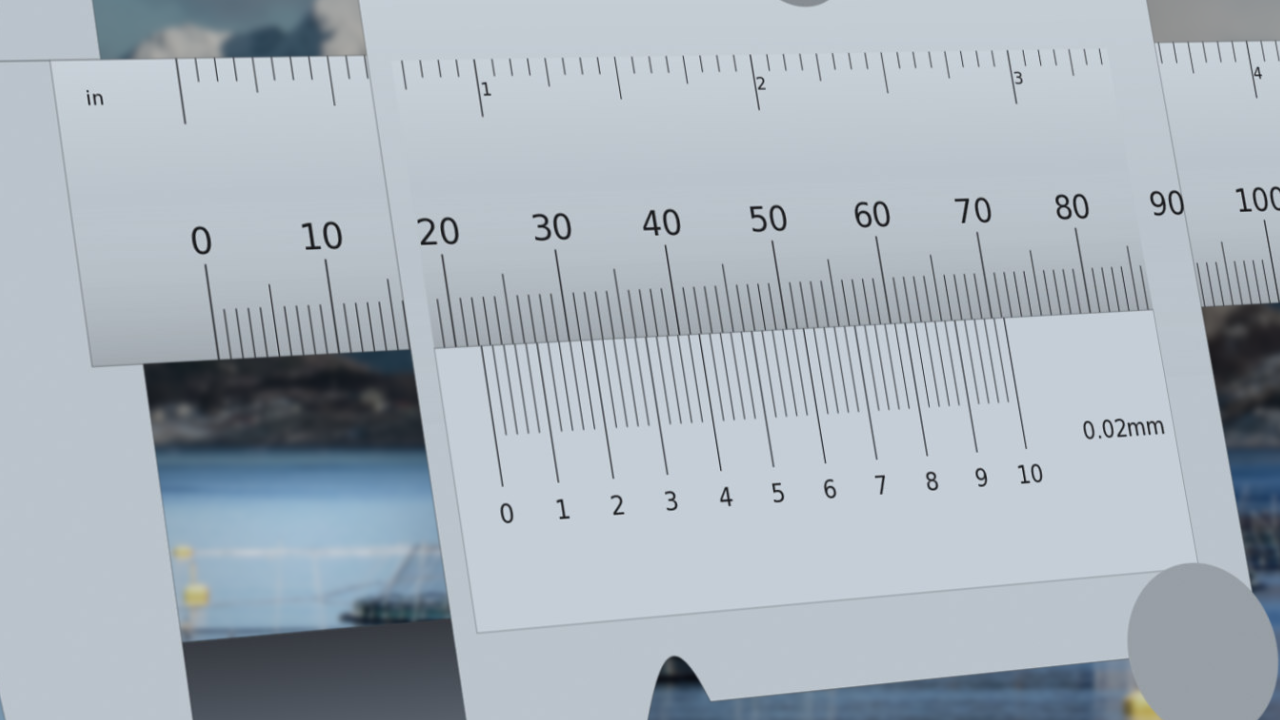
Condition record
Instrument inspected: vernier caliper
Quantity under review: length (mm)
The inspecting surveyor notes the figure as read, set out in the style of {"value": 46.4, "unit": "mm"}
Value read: {"value": 22.2, "unit": "mm"}
